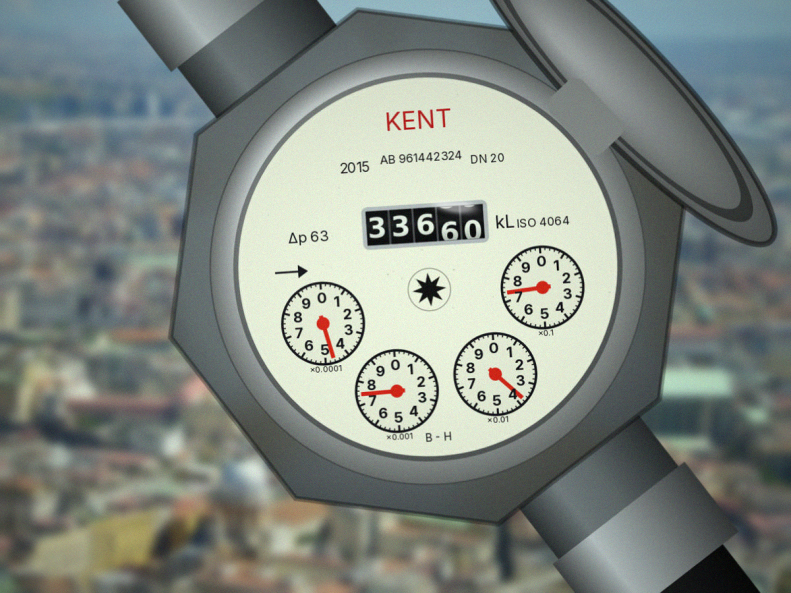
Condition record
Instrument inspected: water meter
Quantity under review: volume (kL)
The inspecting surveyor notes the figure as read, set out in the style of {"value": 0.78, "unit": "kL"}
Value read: {"value": 33659.7374, "unit": "kL"}
